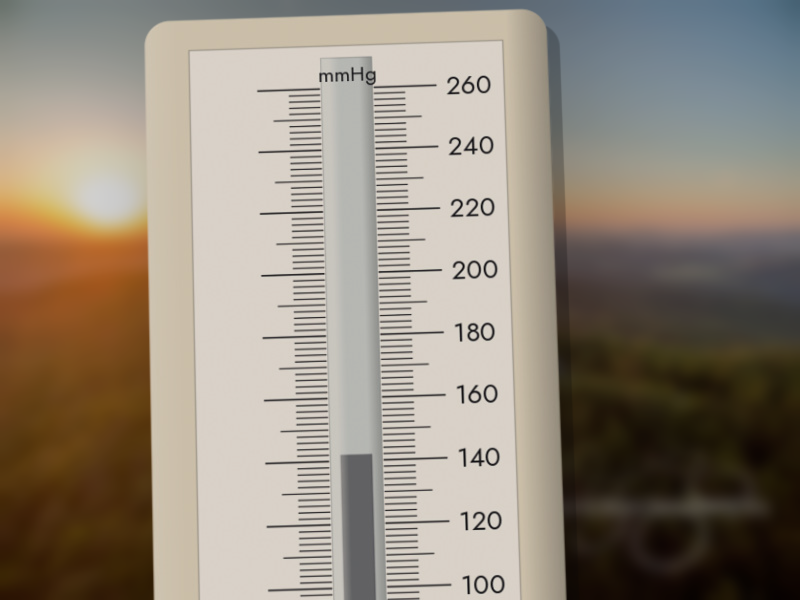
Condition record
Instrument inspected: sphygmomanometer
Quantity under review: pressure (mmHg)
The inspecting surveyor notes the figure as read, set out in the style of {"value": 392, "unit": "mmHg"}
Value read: {"value": 142, "unit": "mmHg"}
